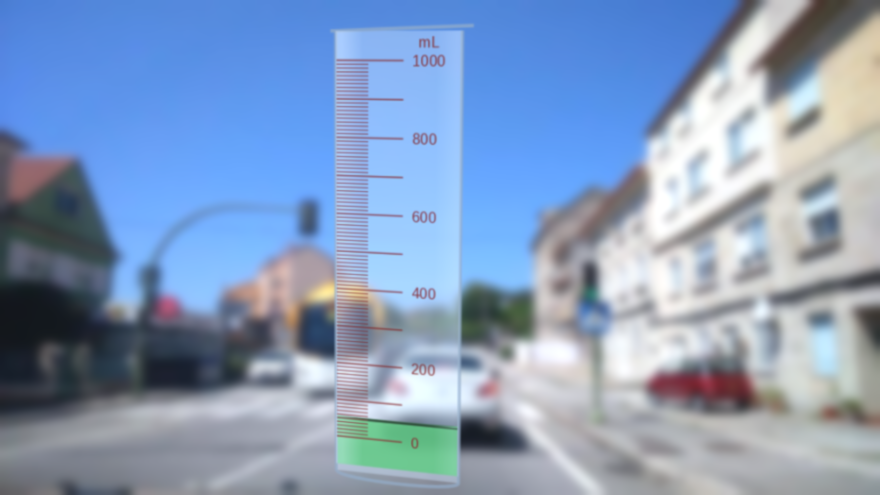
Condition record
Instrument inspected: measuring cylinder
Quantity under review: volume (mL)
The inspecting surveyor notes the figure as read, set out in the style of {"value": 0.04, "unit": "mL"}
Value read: {"value": 50, "unit": "mL"}
